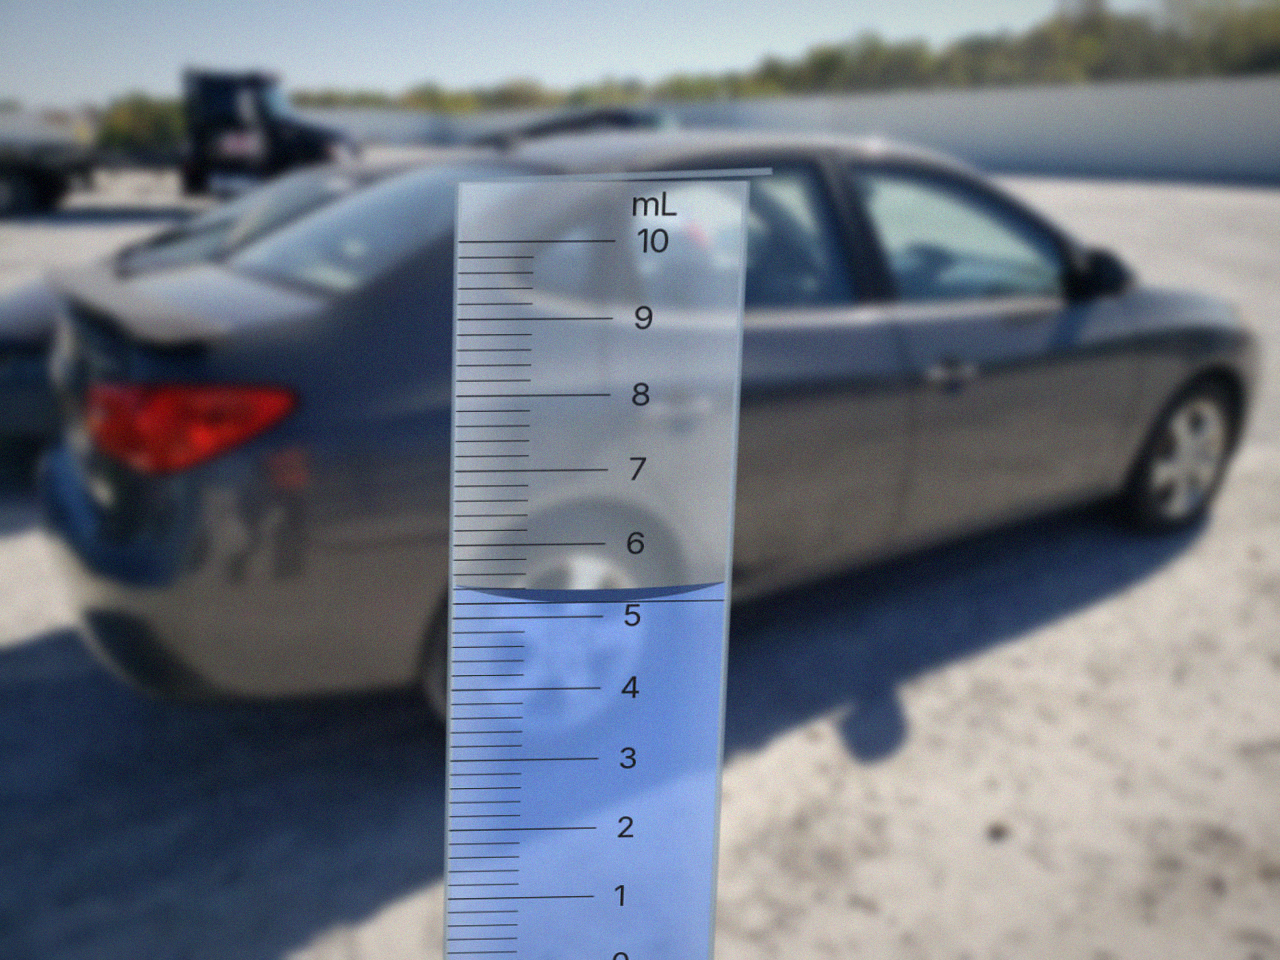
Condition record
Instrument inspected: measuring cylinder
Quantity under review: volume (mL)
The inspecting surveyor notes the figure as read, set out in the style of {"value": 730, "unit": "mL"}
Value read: {"value": 5.2, "unit": "mL"}
